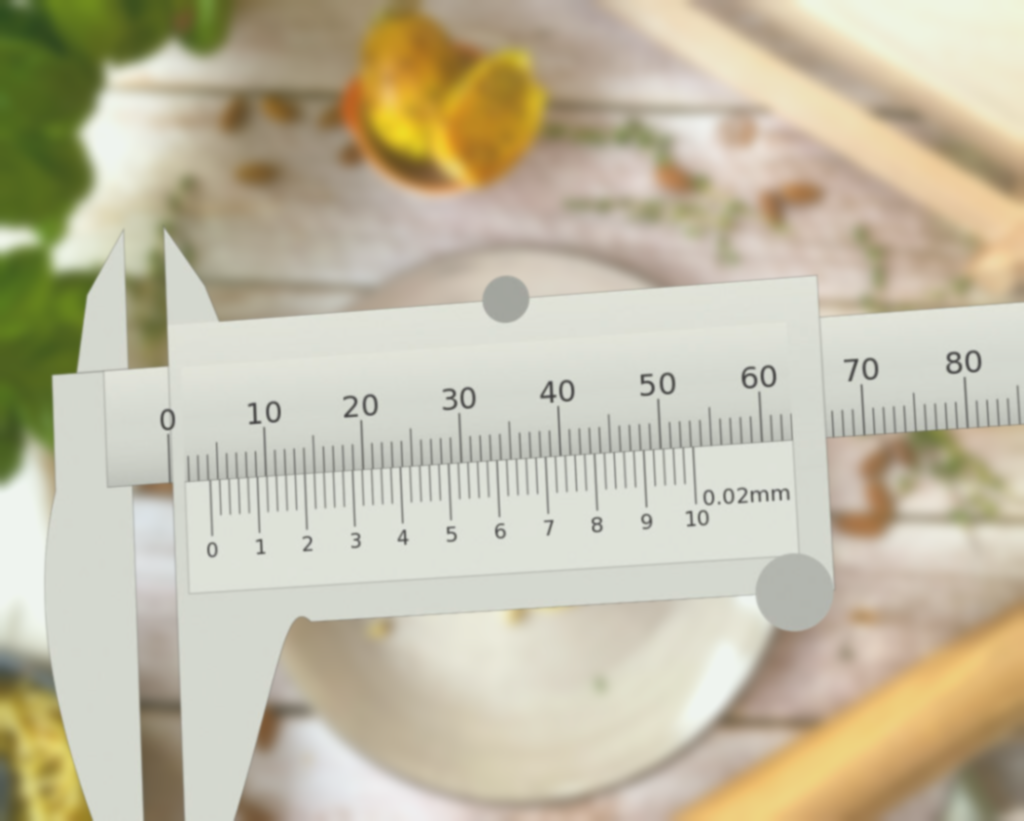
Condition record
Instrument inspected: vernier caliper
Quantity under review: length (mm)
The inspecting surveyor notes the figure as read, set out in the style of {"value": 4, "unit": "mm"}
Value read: {"value": 4.2, "unit": "mm"}
